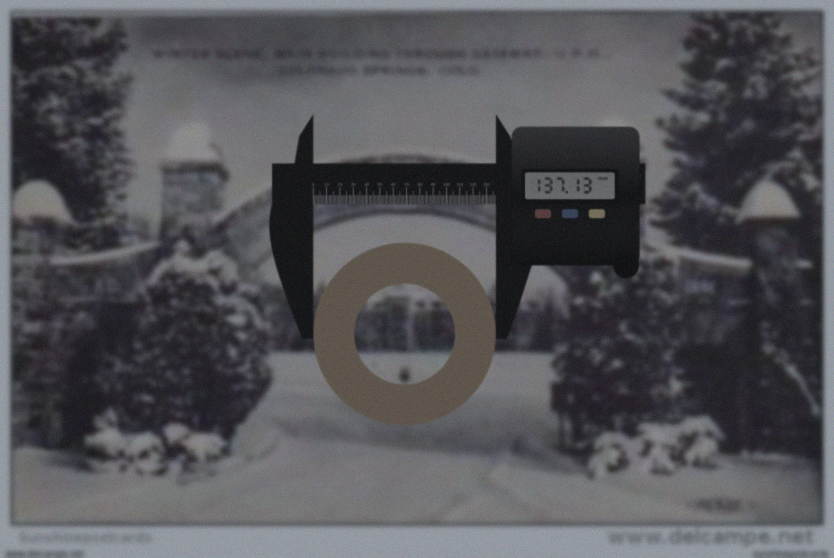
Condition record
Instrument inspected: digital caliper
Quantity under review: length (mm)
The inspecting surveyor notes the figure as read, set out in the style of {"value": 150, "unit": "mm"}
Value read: {"value": 137.13, "unit": "mm"}
